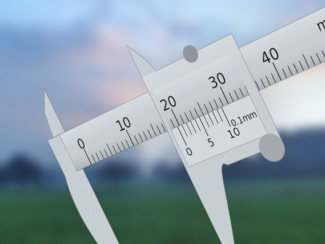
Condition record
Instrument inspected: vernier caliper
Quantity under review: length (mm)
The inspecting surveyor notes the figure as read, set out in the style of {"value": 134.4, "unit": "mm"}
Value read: {"value": 19.6, "unit": "mm"}
